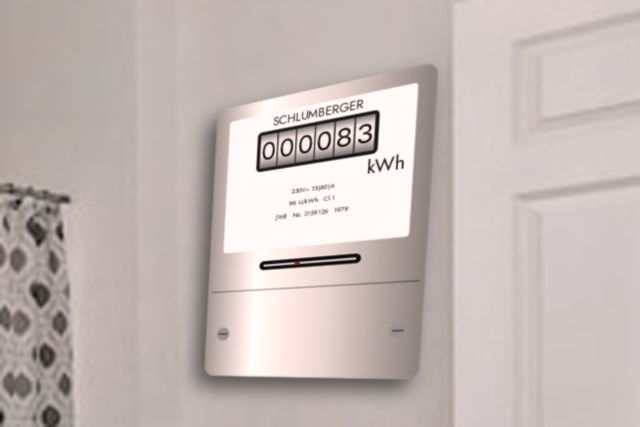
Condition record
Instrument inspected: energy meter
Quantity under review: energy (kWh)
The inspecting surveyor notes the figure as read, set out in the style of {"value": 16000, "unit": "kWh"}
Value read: {"value": 83, "unit": "kWh"}
